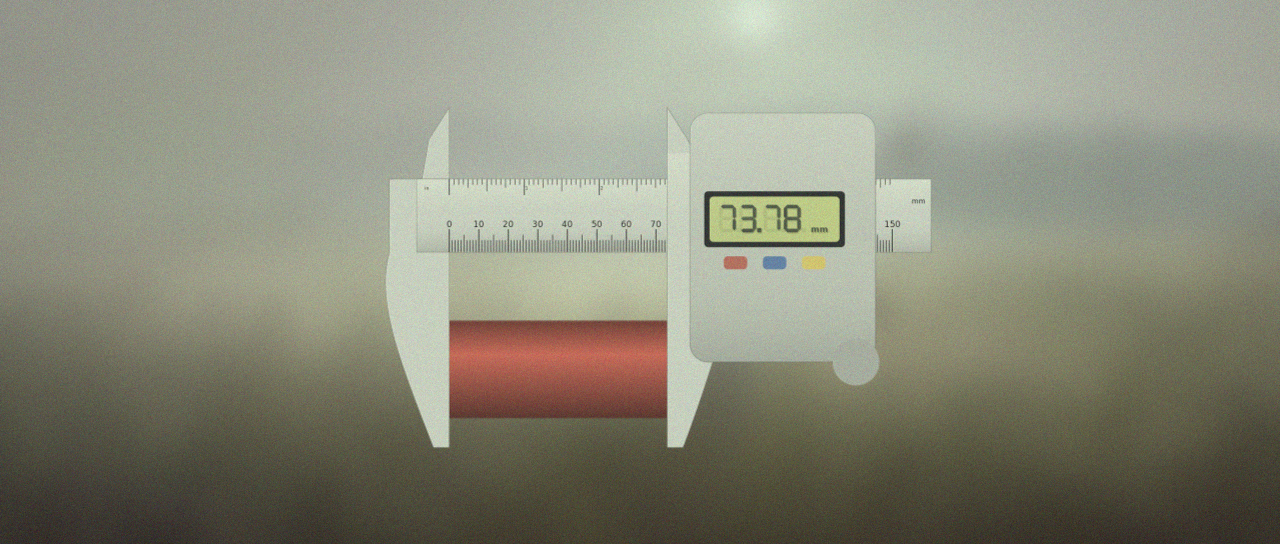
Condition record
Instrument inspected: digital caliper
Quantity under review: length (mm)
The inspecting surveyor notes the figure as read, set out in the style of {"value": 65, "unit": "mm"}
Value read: {"value": 73.78, "unit": "mm"}
